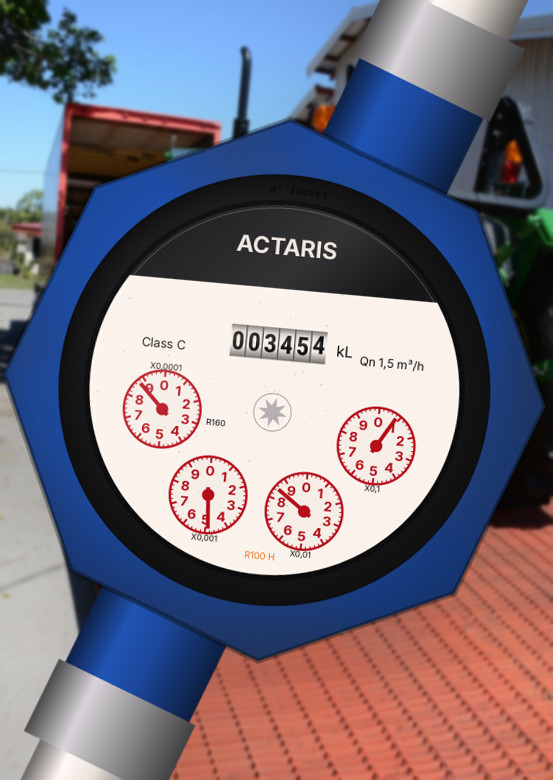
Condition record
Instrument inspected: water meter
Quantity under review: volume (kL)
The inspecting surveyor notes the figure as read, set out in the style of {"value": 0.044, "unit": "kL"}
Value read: {"value": 3454.0848, "unit": "kL"}
